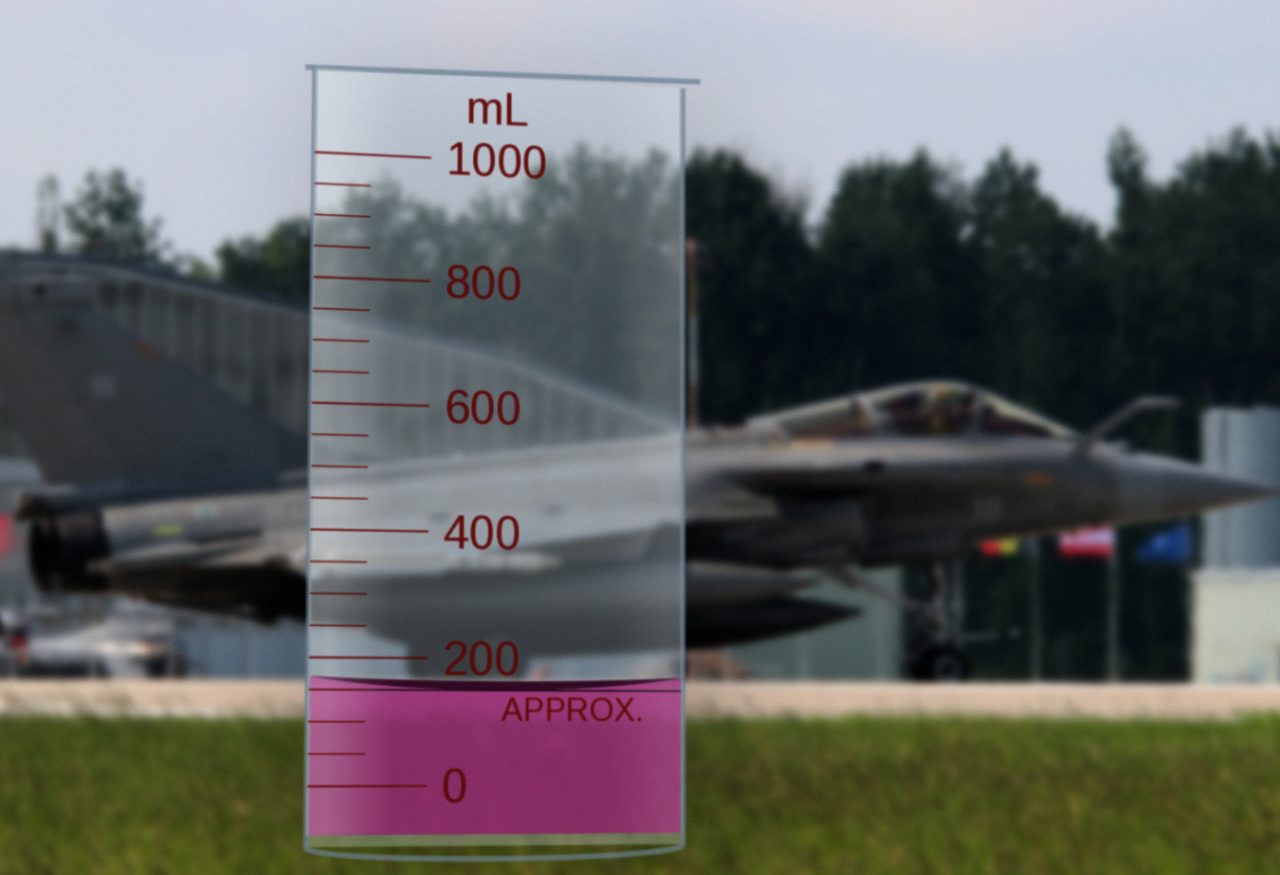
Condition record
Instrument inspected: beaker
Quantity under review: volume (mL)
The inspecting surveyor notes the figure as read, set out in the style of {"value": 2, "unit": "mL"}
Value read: {"value": 150, "unit": "mL"}
